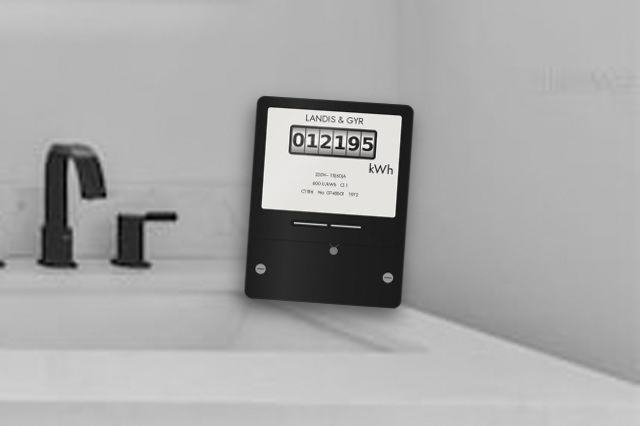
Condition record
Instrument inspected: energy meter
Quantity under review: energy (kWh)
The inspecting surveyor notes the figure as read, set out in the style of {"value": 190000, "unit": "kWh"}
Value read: {"value": 12195, "unit": "kWh"}
